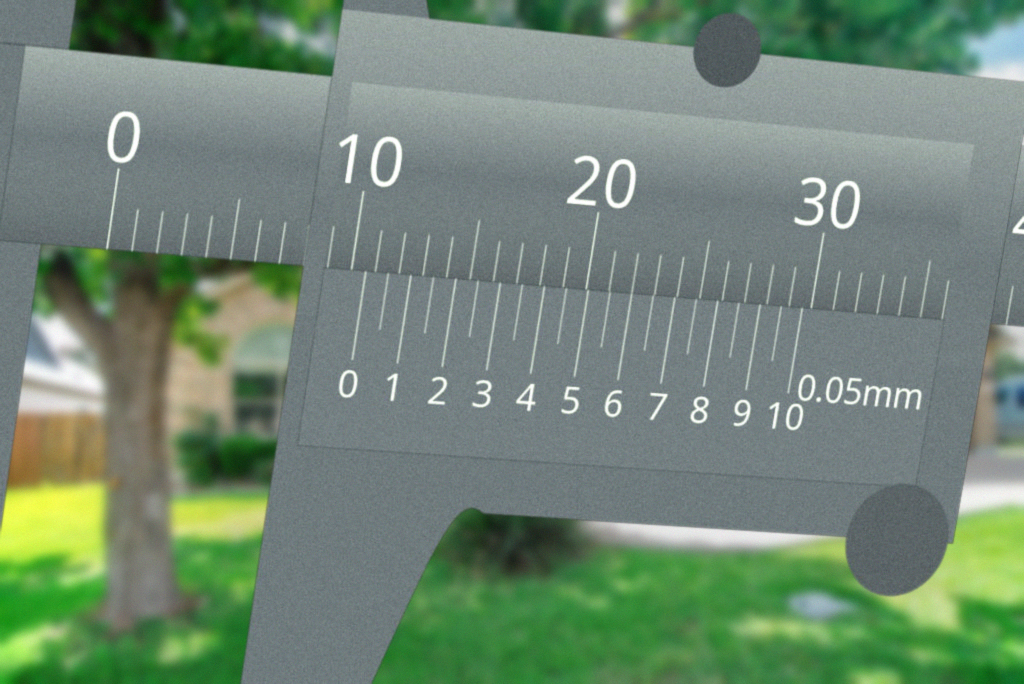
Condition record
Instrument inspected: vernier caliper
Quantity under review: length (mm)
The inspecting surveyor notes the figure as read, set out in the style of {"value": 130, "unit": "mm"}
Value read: {"value": 10.6, "unit": "mm"}
